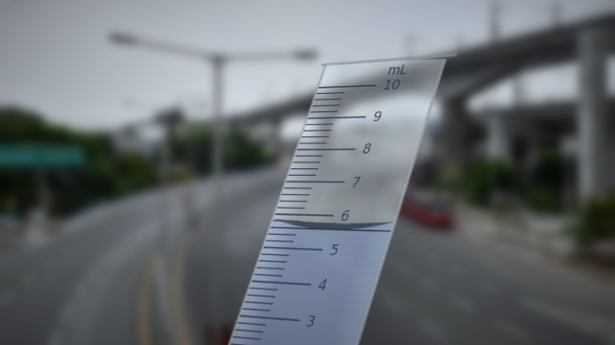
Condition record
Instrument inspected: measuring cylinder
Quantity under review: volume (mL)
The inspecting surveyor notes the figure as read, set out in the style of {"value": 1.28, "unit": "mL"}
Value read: {"value": 5.6, "unit": "mL"}
